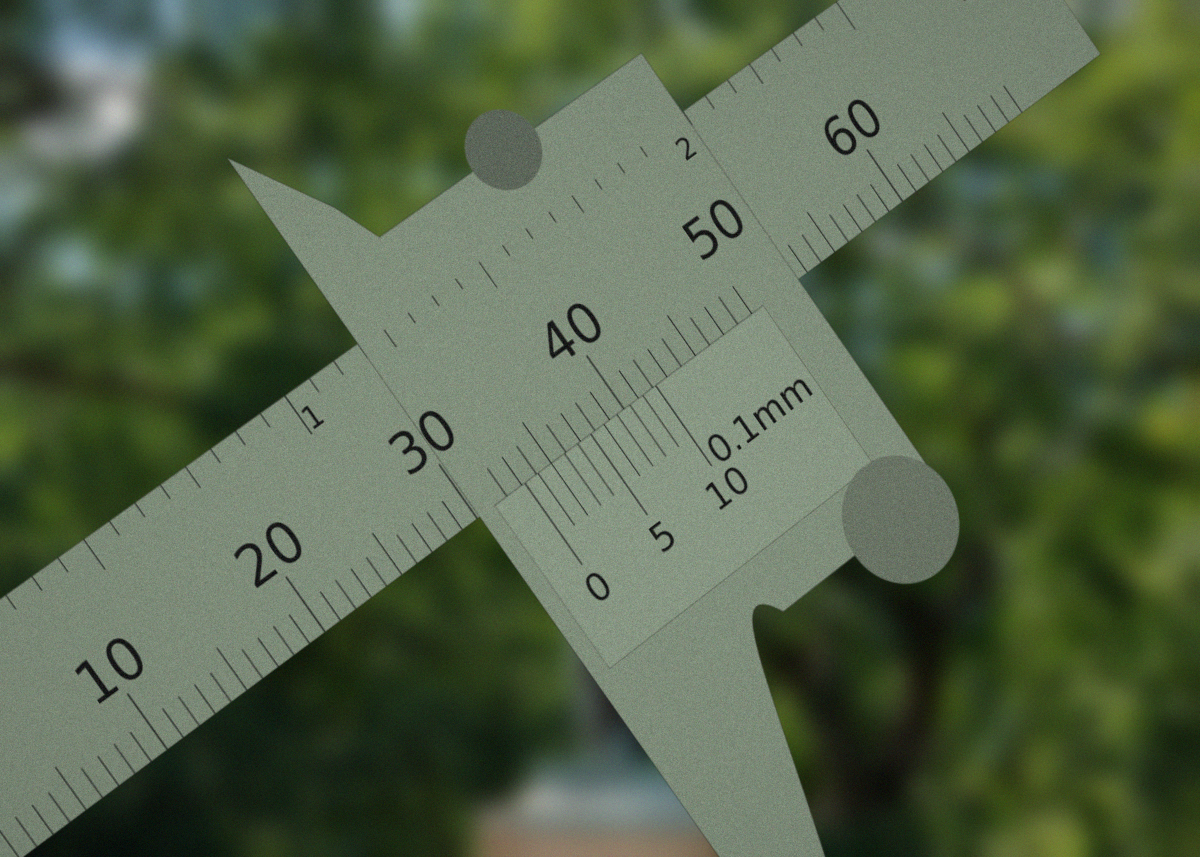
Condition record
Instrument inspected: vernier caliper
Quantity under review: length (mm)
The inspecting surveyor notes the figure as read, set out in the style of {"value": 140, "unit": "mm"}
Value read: {"value": 33.2, "unit": "mm"}
